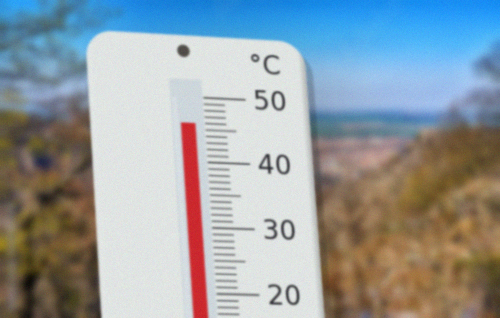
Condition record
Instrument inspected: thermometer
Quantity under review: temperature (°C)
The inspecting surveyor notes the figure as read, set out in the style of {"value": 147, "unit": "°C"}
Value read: {"value": 46, "unit": "°C"}
